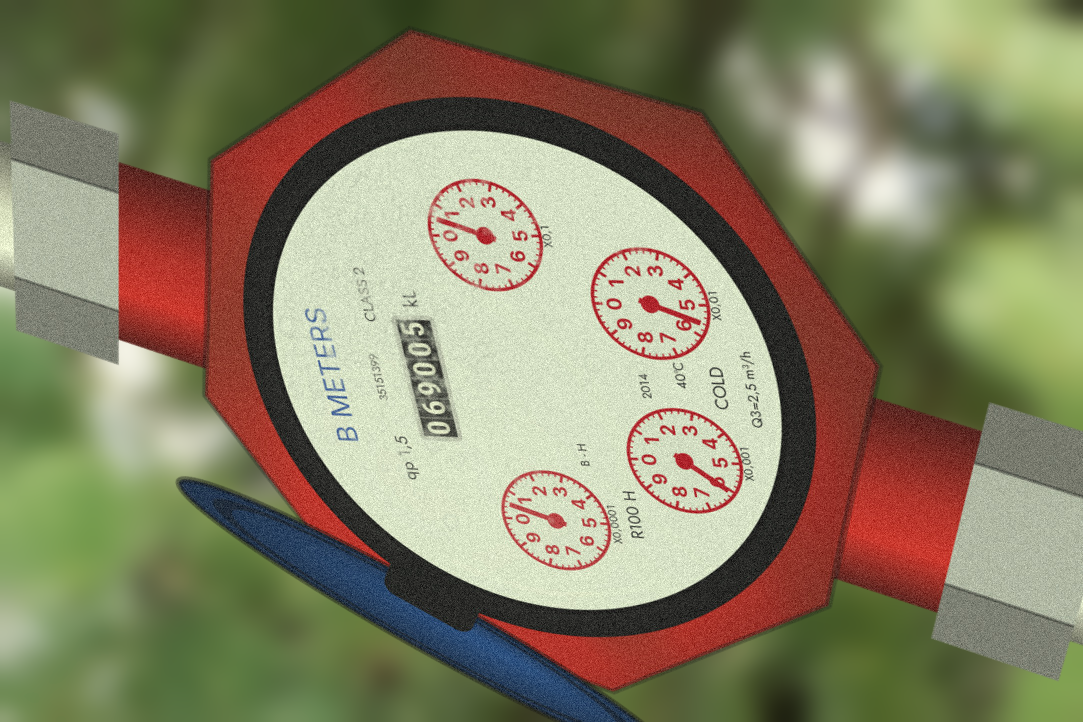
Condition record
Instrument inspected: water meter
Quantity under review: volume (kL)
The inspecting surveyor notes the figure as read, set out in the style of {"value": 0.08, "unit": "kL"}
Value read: {"value": 69005.0560, "unit": "kL"}
